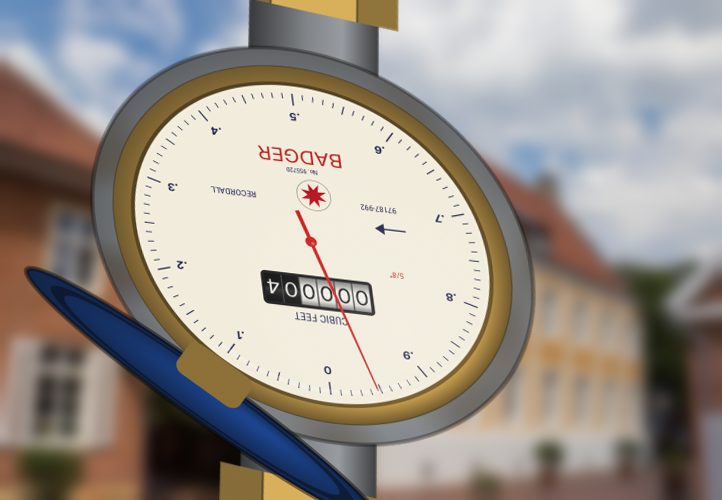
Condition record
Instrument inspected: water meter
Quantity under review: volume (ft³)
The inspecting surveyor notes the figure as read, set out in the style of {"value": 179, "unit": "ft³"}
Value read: {"value": 3.95, "unit": "ft³"}
